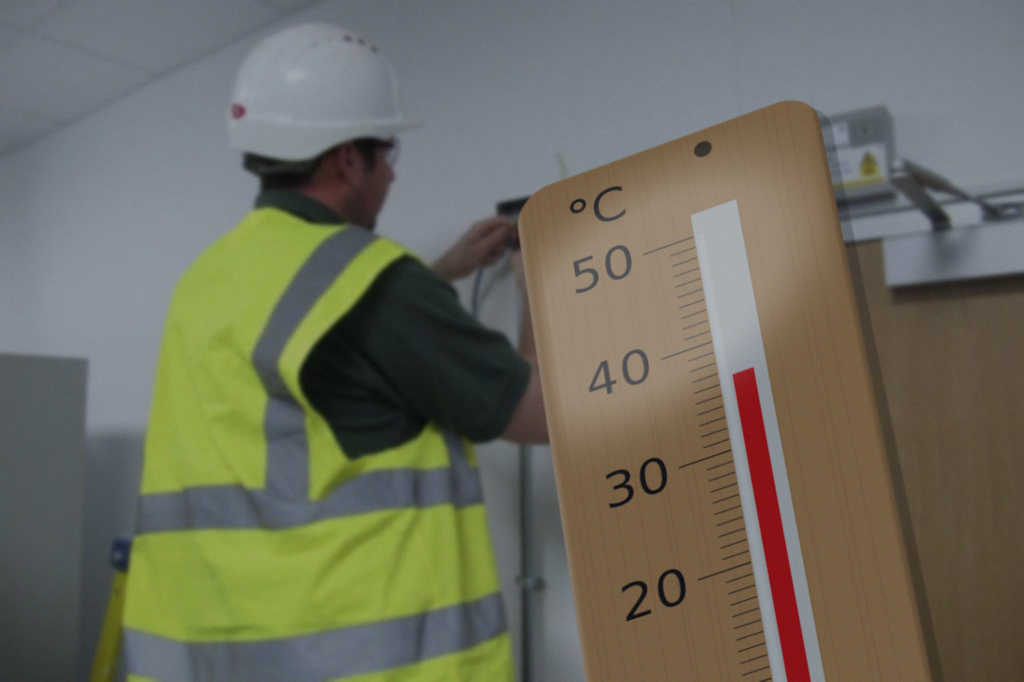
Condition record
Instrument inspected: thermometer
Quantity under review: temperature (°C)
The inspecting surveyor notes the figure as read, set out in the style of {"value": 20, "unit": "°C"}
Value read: {"value": 36.5, "unit": "°C"}
